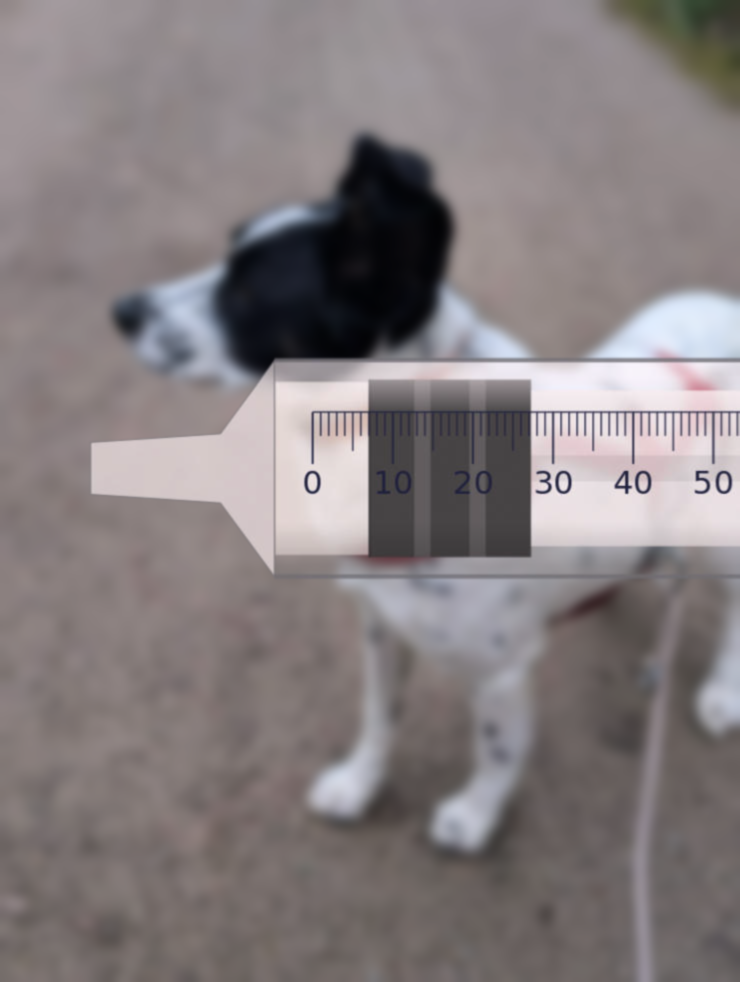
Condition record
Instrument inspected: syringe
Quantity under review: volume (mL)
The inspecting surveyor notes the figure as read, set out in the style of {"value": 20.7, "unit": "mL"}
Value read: {"value": 7, "unit": "mL"}
